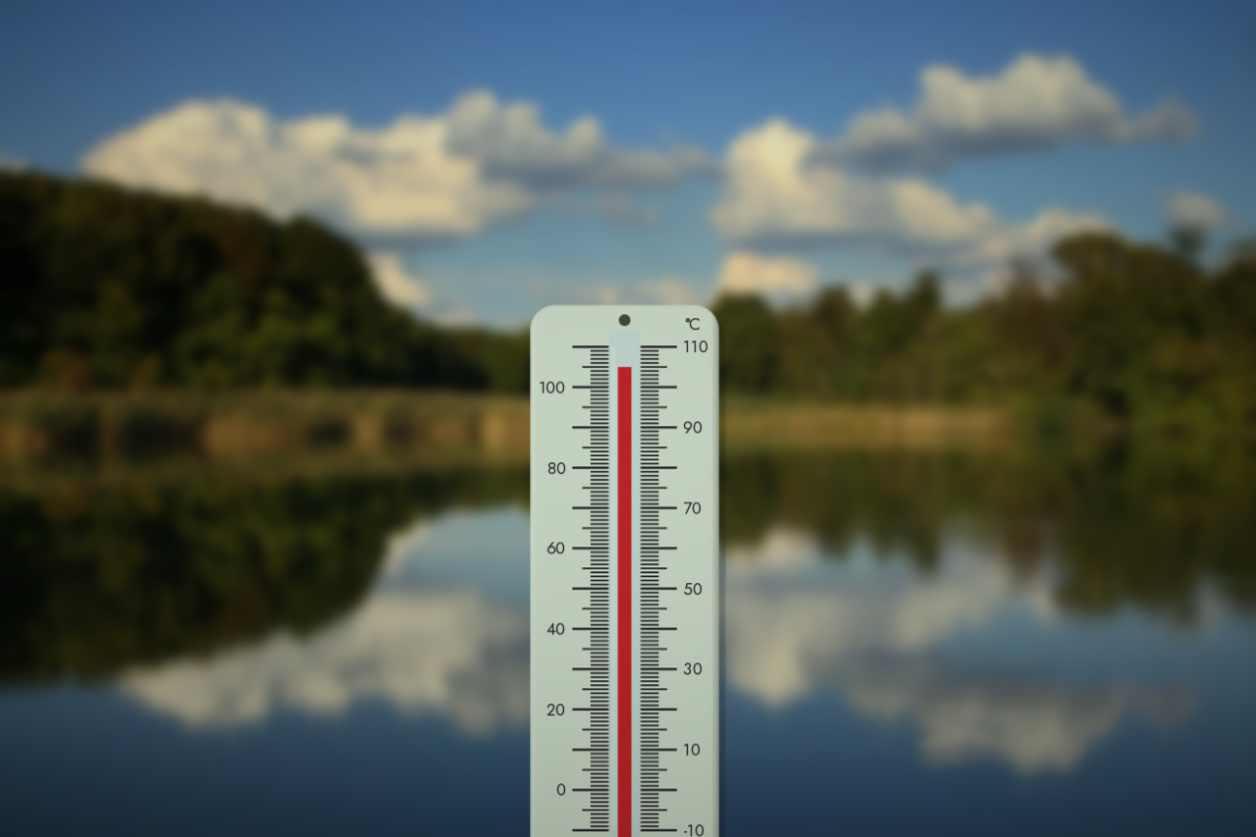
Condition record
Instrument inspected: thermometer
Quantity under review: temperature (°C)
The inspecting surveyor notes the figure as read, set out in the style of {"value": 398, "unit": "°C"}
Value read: {"value": 105, "unit": "°C"}
